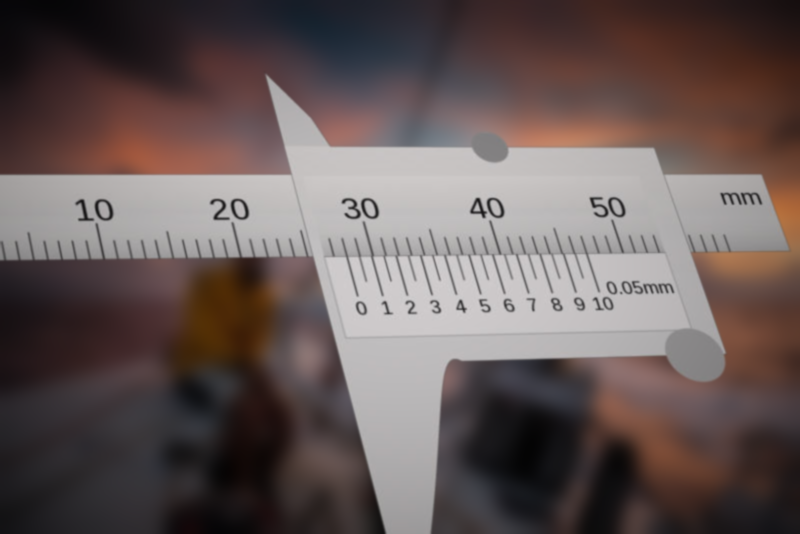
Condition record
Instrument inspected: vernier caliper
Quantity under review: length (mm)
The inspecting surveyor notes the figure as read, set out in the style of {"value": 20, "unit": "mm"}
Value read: {"value": 28.0, "unit": "mm"}
